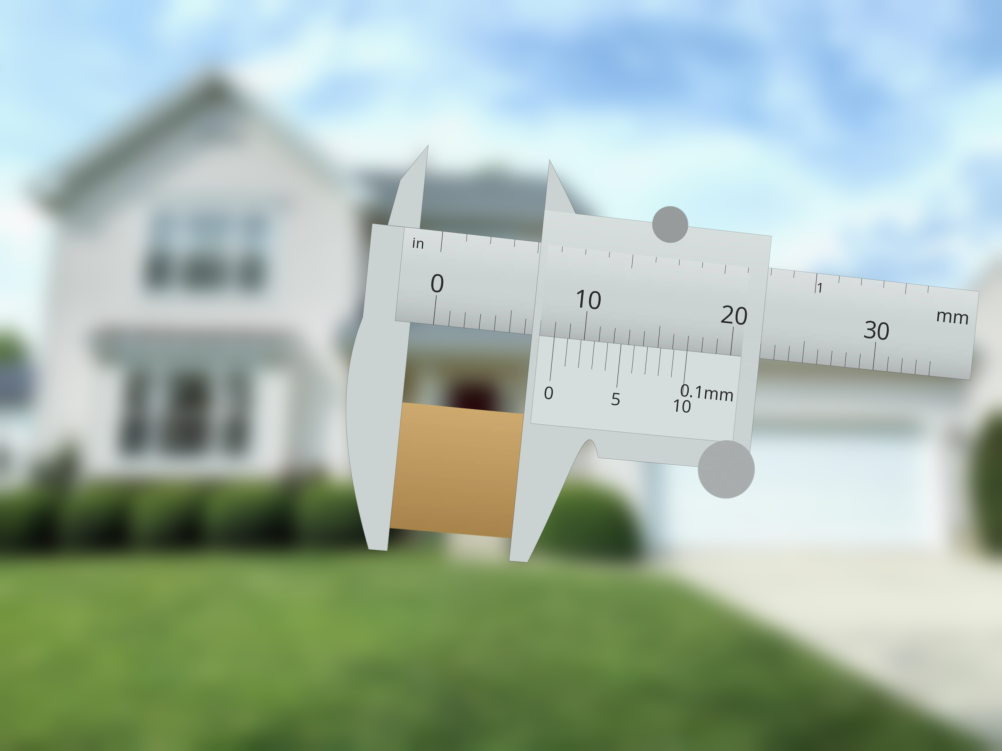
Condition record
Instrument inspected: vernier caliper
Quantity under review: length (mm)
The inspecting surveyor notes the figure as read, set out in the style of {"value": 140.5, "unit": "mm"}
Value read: {"value": 8.0, "unit": "mm"}
